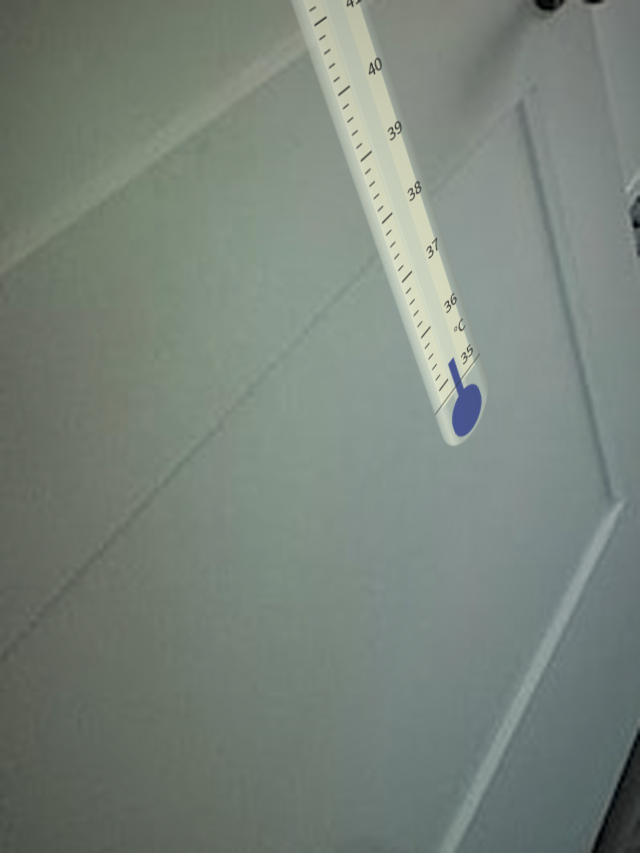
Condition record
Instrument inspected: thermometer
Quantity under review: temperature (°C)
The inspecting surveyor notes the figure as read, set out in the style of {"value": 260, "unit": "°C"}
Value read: {"value": 35.2, "unit": "°C"}
